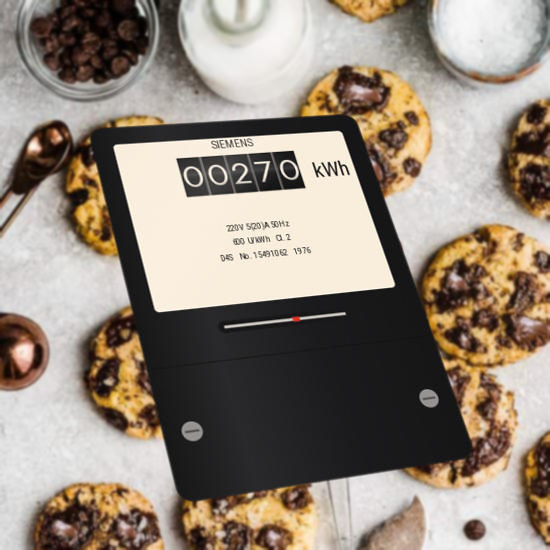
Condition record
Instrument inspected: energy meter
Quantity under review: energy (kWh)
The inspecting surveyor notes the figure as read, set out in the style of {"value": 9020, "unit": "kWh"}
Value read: {"value": 270, "unit": "kWh"}
